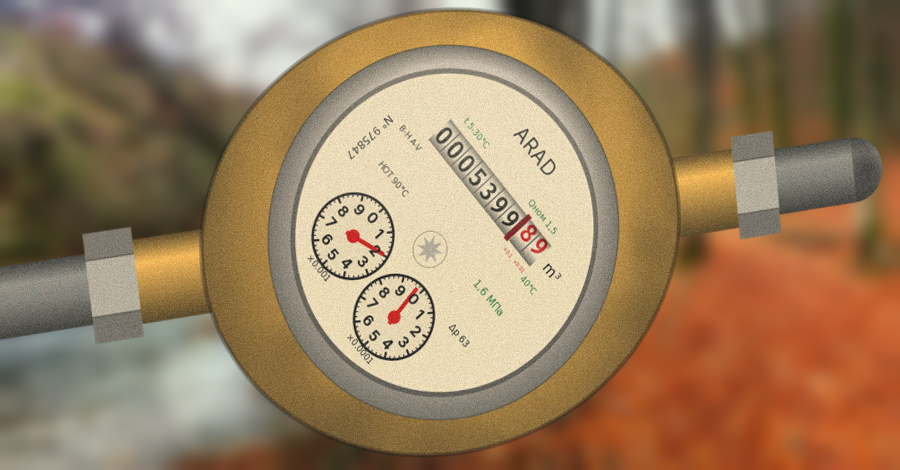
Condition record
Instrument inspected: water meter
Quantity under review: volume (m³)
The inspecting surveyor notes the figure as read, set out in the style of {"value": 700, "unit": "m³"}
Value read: {"value": 5399.8919, "unit": "m³"}
